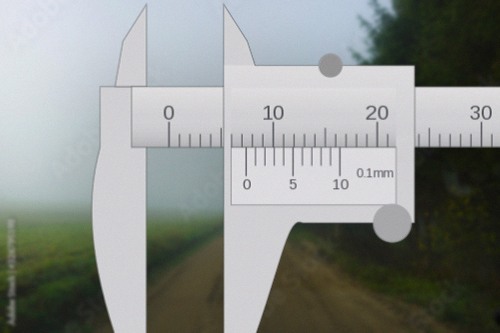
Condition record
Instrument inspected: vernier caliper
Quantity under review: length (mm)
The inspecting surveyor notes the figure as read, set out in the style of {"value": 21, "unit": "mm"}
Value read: {"value": 7.4, "unit": "mm"}
